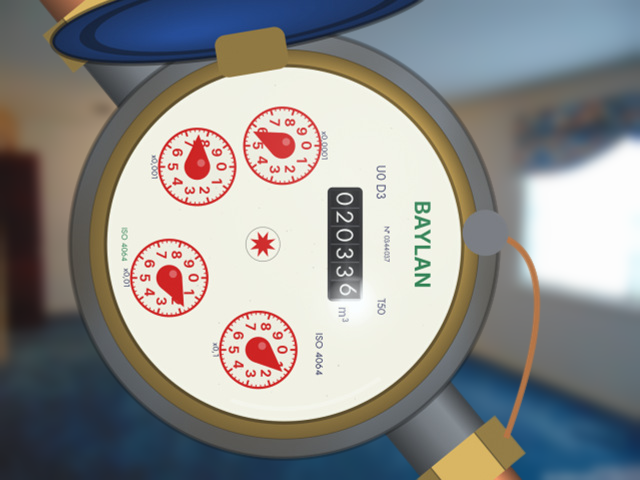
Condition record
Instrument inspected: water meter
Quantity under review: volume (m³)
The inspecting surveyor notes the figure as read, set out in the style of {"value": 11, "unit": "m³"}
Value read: {"value": 20336.1175, "unit": "m³"}
